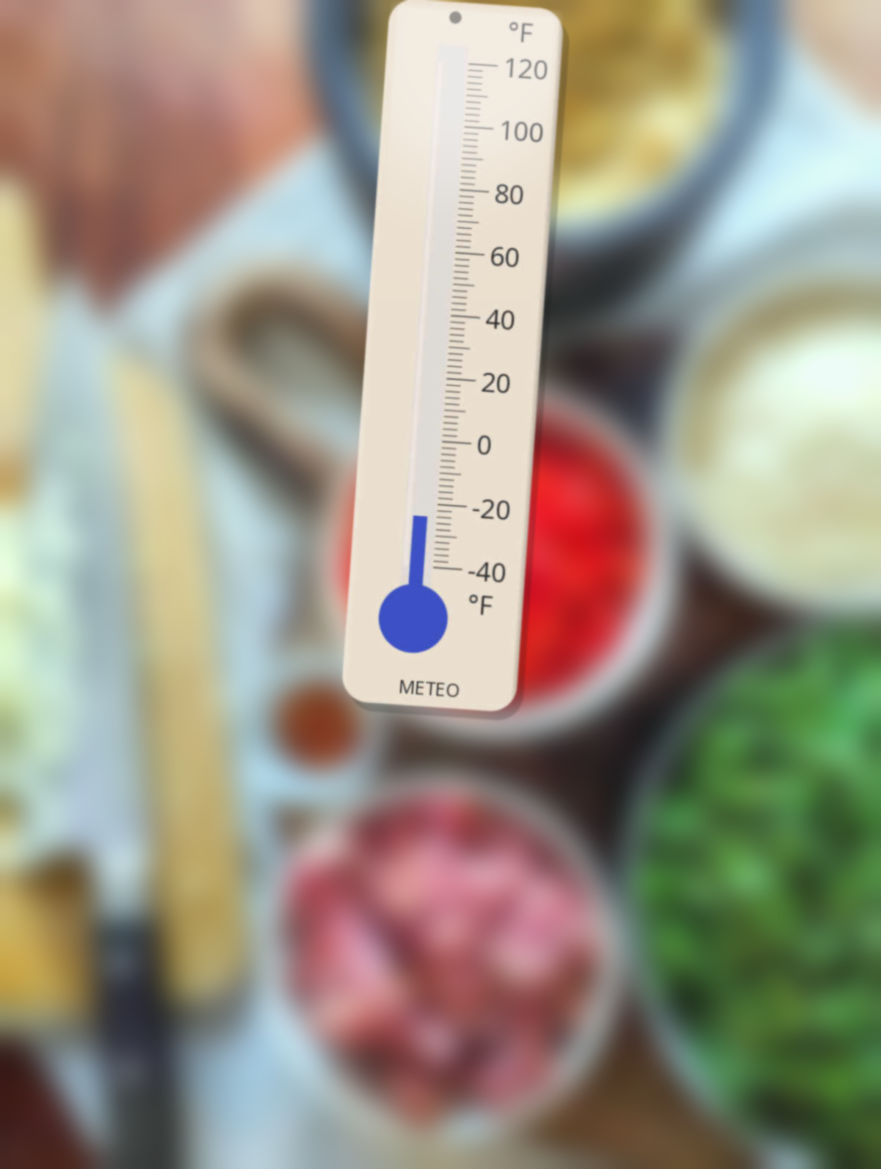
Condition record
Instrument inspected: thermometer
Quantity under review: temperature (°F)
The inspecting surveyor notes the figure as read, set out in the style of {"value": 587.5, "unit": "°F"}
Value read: {"value": -24, "unit": "°F"}
